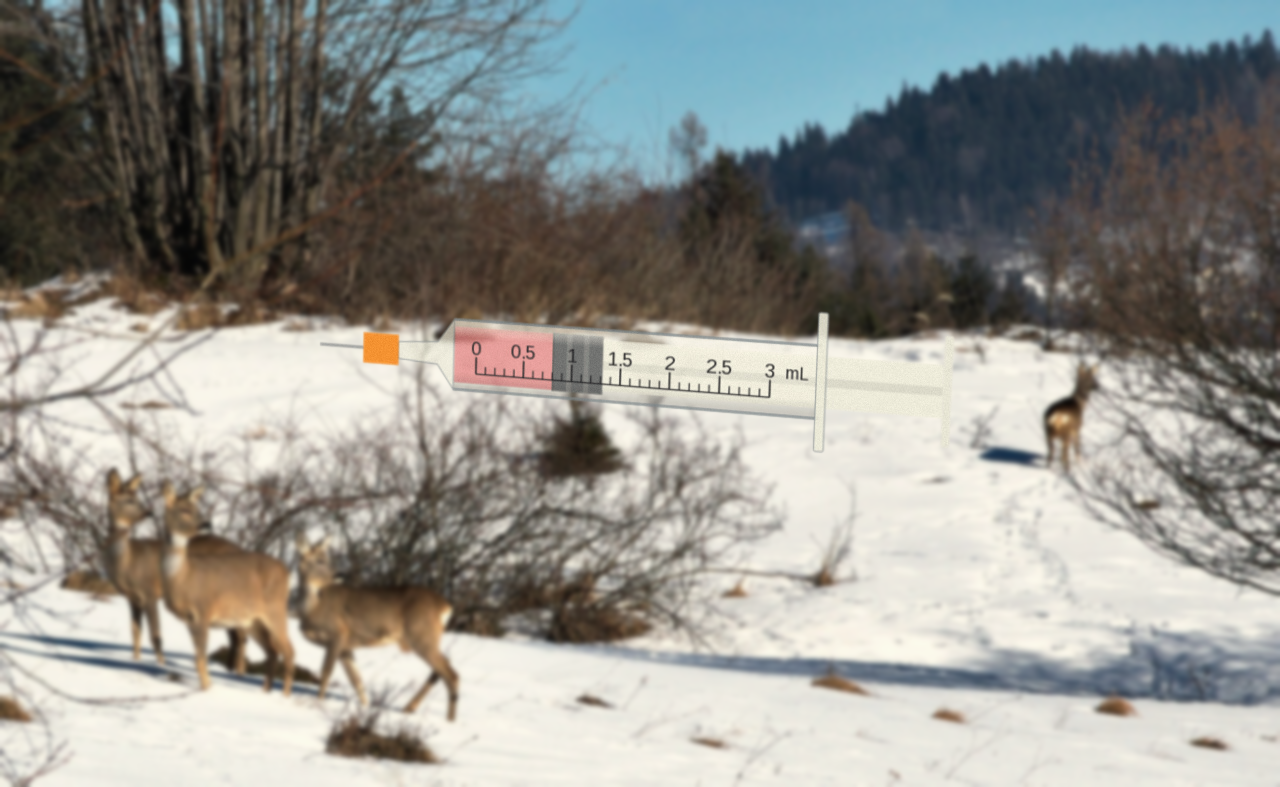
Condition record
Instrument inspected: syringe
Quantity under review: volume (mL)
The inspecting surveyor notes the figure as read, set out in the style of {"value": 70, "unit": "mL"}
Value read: {"value": 0.8, "unit": "mL"}
